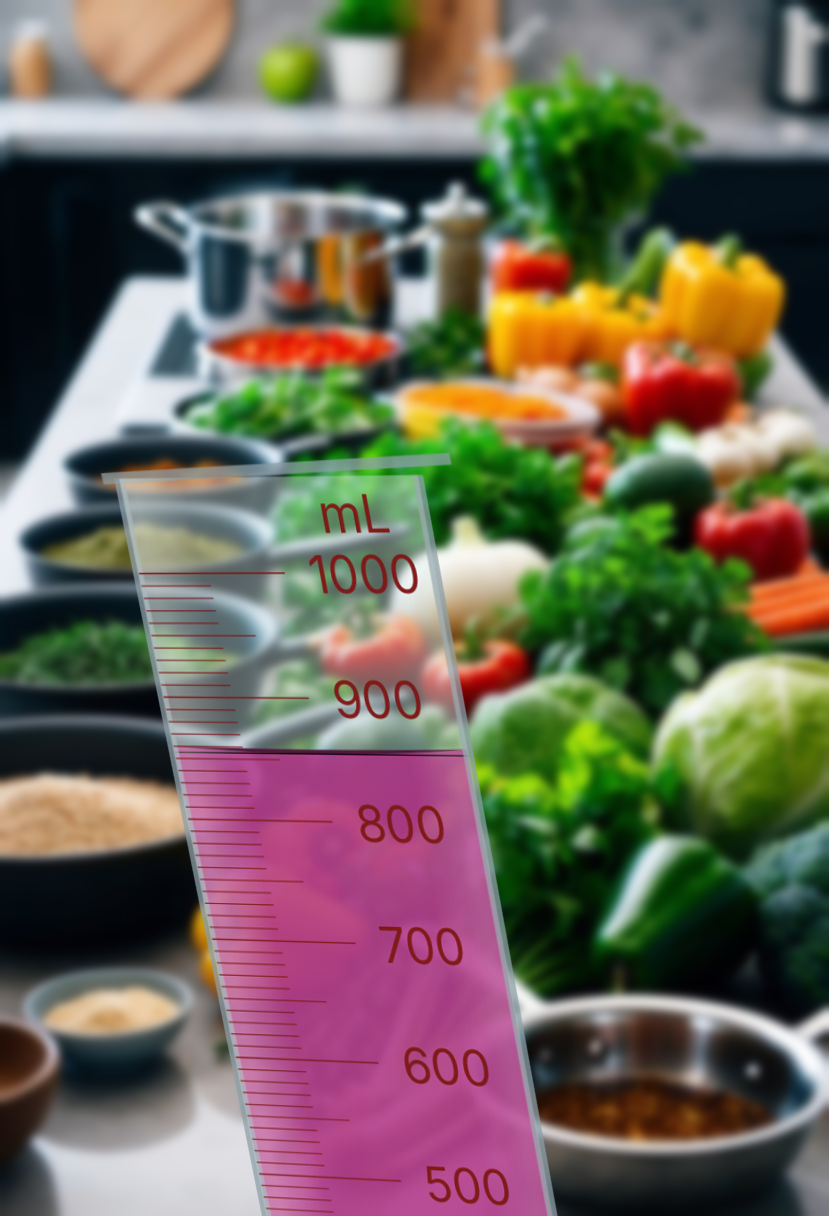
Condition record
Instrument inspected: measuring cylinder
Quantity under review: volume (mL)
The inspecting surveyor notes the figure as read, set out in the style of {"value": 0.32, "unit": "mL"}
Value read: {"value": 855, "unit": "mL"}
